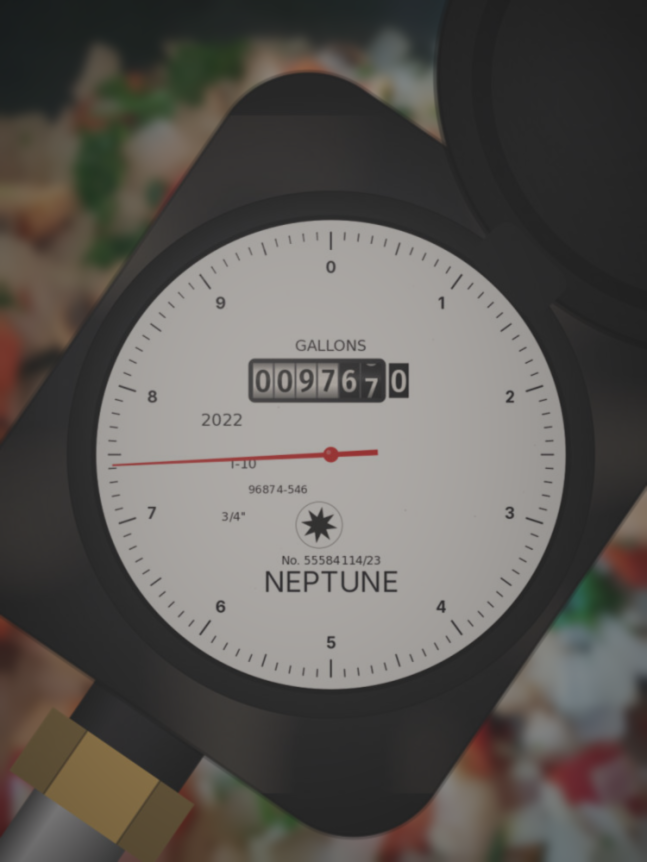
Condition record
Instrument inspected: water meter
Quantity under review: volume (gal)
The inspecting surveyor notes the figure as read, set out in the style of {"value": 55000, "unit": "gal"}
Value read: {"value": 97667.4, "unit": "gal"}
